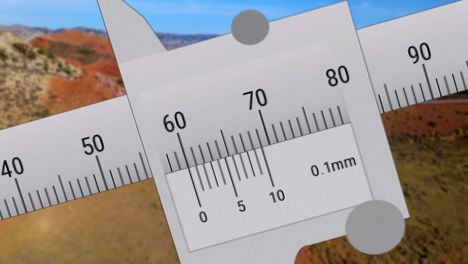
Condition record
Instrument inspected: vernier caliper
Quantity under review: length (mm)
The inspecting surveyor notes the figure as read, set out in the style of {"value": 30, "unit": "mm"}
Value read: {"value": 60.0, "unit": "mm"}
